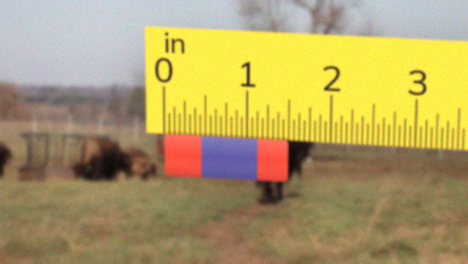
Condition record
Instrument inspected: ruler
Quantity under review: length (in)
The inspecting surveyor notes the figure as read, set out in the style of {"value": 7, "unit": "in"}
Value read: {"value": 1.5, "unit": "in"}
